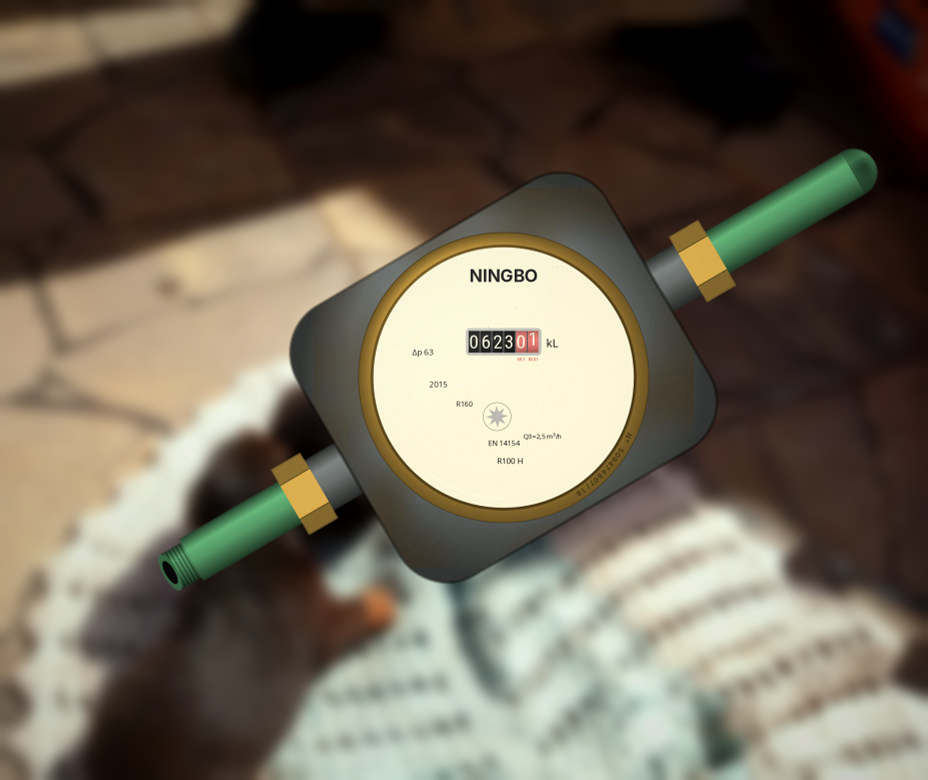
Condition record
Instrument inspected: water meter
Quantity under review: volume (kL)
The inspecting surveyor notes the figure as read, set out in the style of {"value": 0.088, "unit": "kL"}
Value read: {"value": 623.01, "unit": "kL"}
